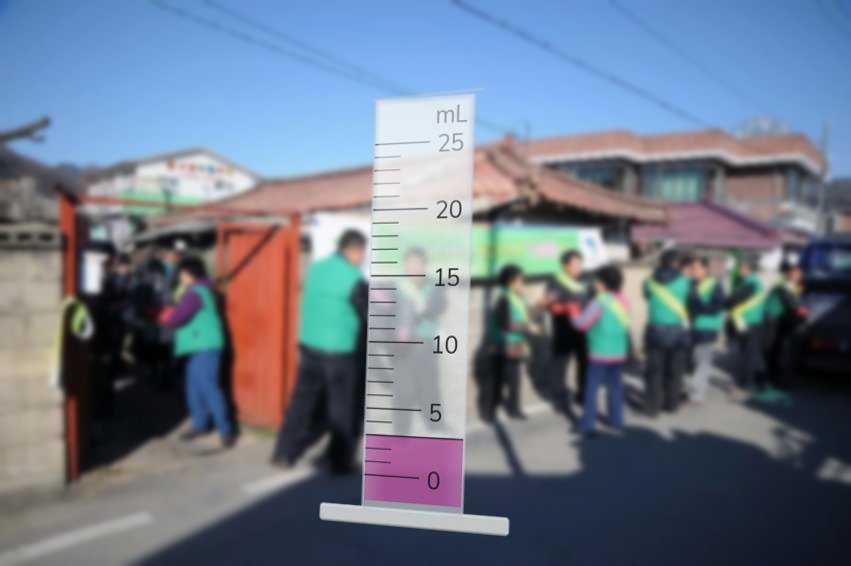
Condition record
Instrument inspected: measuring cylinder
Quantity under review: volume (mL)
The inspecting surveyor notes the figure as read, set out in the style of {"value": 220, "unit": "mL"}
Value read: {"value": 3, "unit": "mL"}
